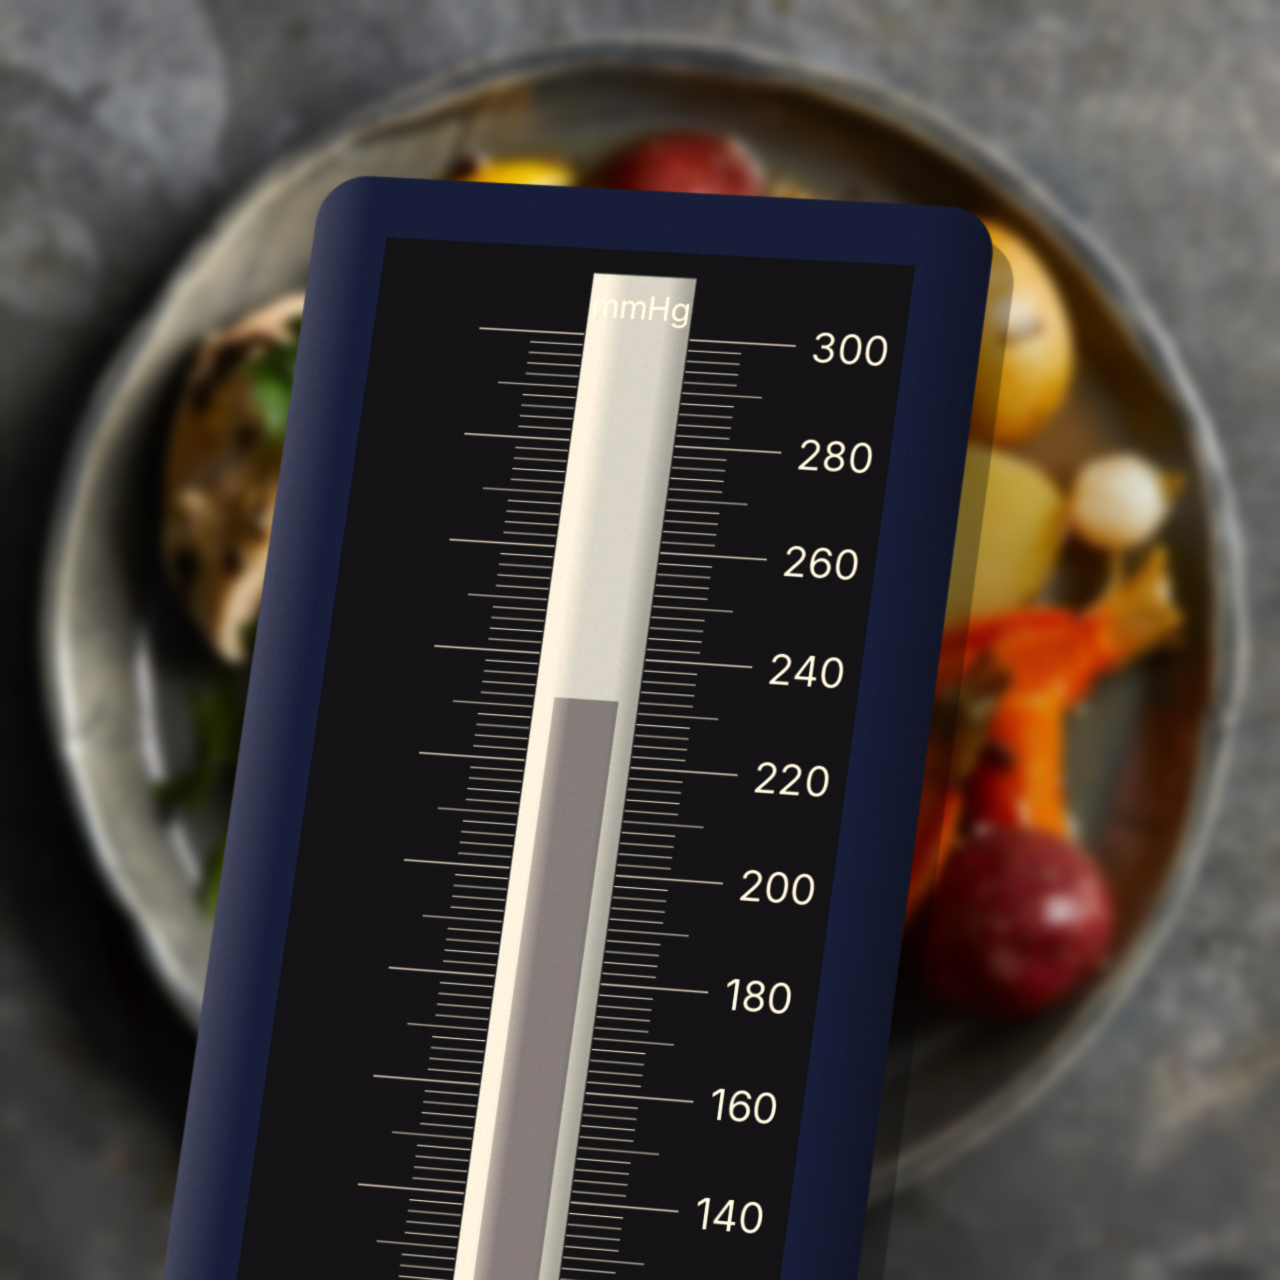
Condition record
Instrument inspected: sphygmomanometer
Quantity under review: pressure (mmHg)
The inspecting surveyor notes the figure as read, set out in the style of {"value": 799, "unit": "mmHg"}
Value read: {"value": 232, "unit": "mmHg"}
